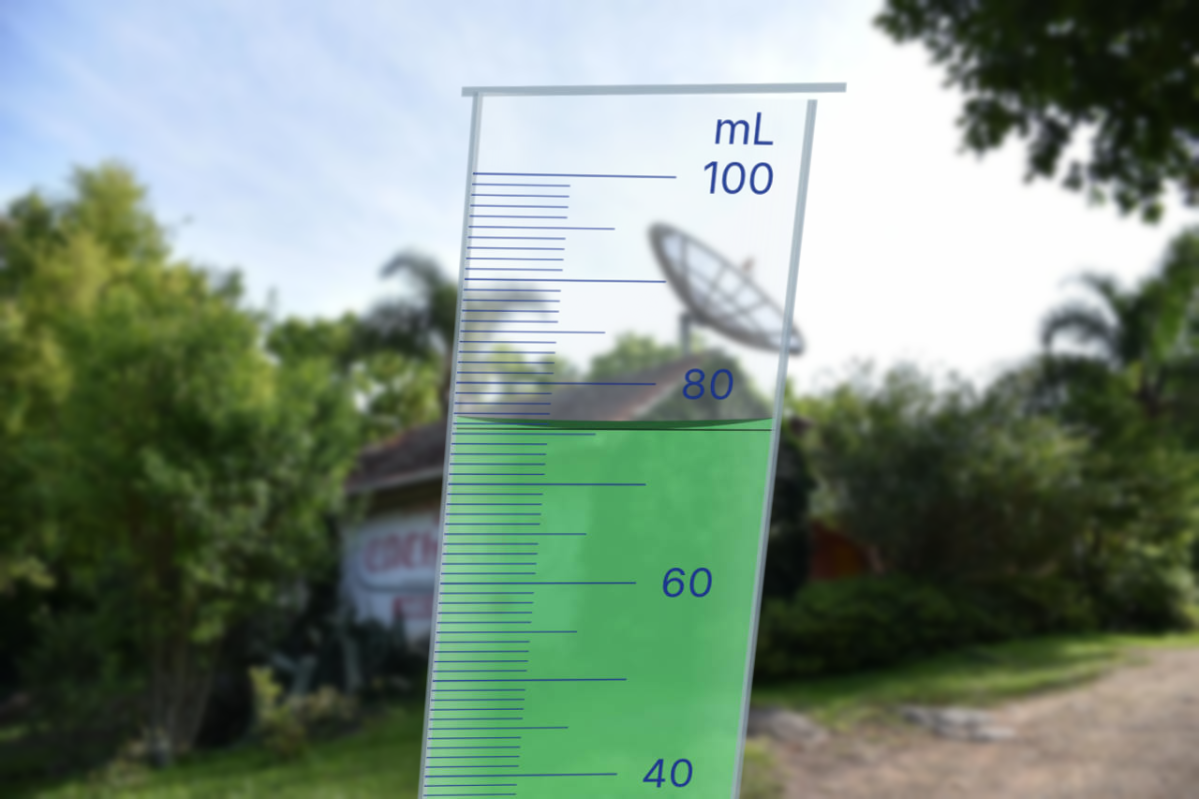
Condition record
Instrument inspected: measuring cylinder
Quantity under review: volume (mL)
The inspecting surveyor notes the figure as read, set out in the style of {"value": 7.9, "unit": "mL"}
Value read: {"value": 75.5, "unit": "mL"}
